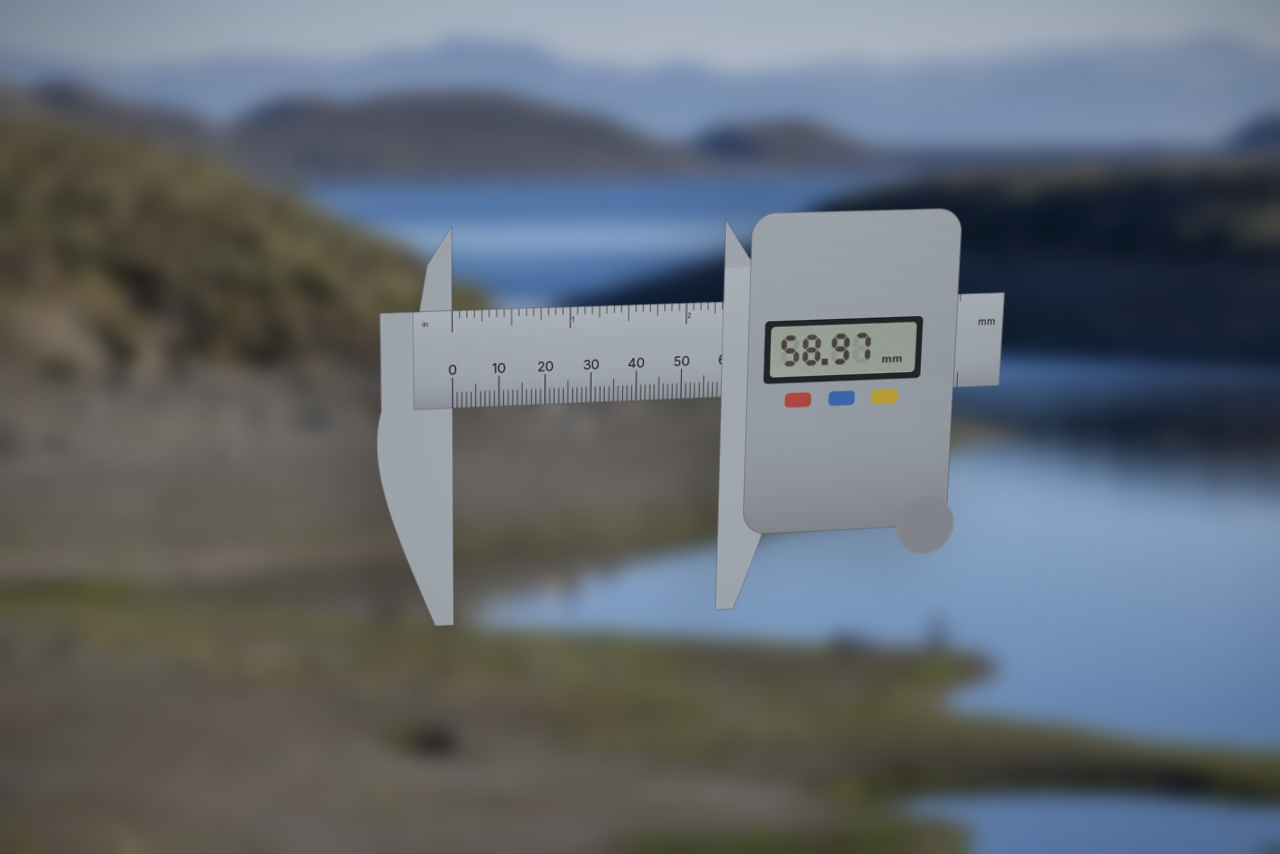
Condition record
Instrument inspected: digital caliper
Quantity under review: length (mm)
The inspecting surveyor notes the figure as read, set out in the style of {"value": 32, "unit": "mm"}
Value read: {"value": 58.97, "unit": "mm"}
